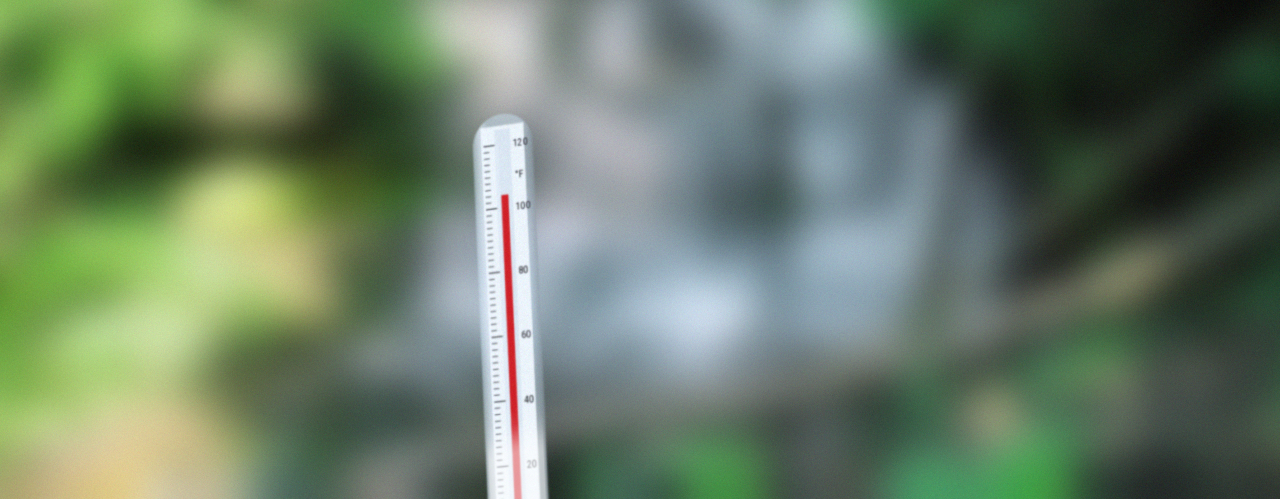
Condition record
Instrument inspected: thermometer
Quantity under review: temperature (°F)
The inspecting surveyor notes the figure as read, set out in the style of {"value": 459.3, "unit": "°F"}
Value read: {"value": 104, "unit": "°F"}
